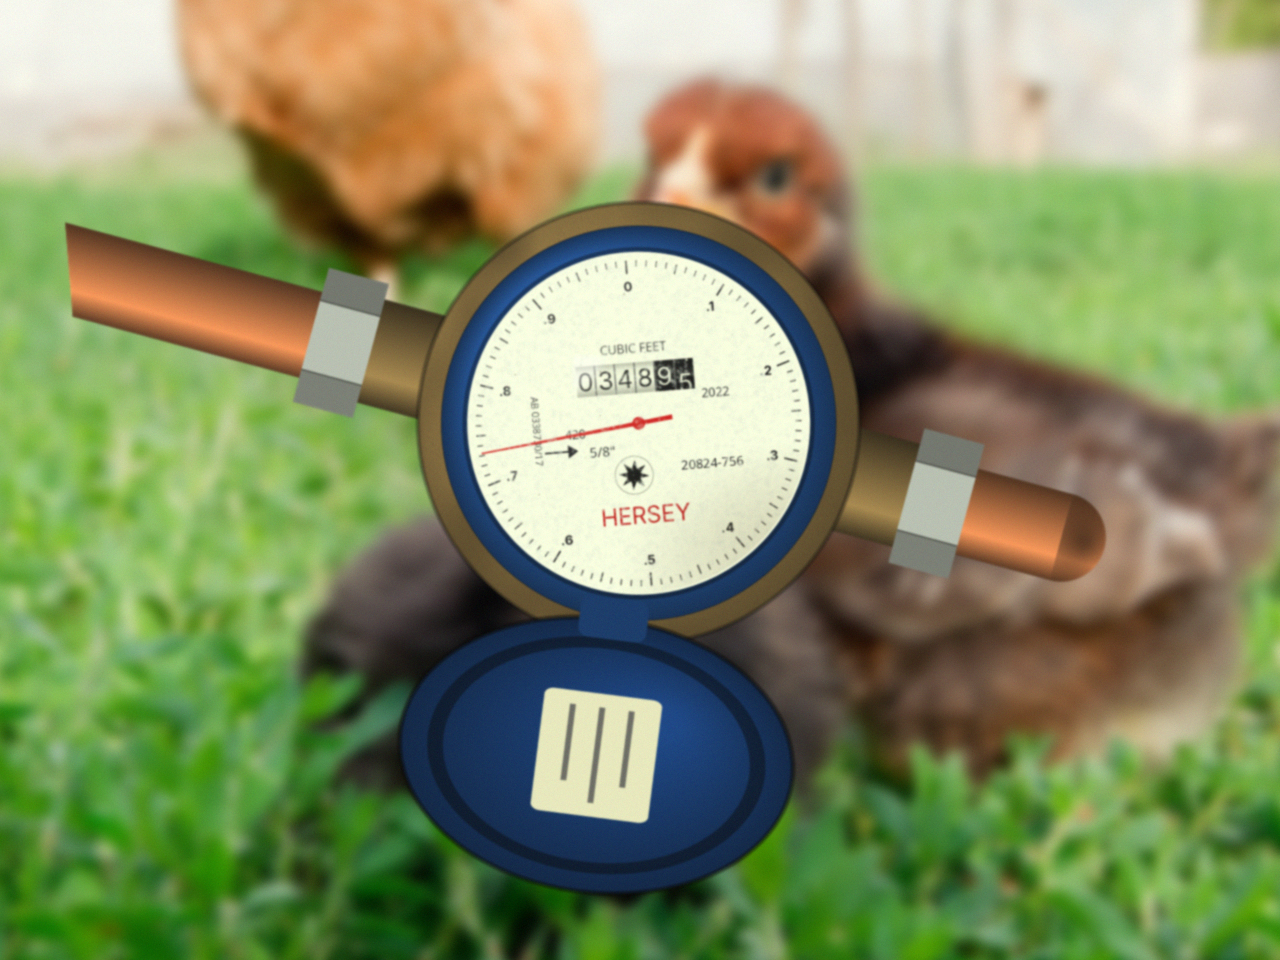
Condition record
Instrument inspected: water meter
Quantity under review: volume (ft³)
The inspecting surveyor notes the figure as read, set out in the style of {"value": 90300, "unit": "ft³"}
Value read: {"value": 34894.73, "unit": "ft³"}
